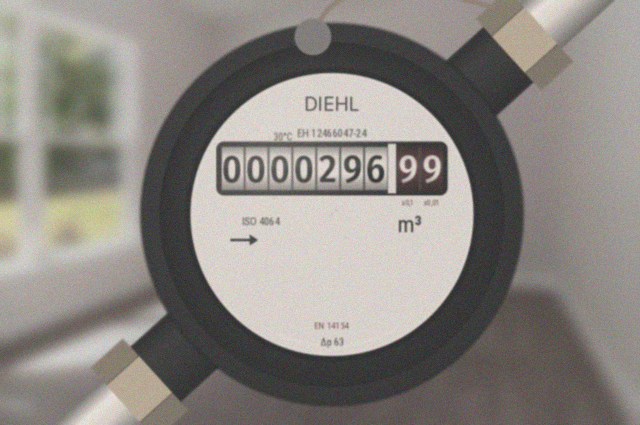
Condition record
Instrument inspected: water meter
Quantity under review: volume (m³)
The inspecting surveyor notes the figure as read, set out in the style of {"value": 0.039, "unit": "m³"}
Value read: {"value": 296.99, "unit": "m³"}
